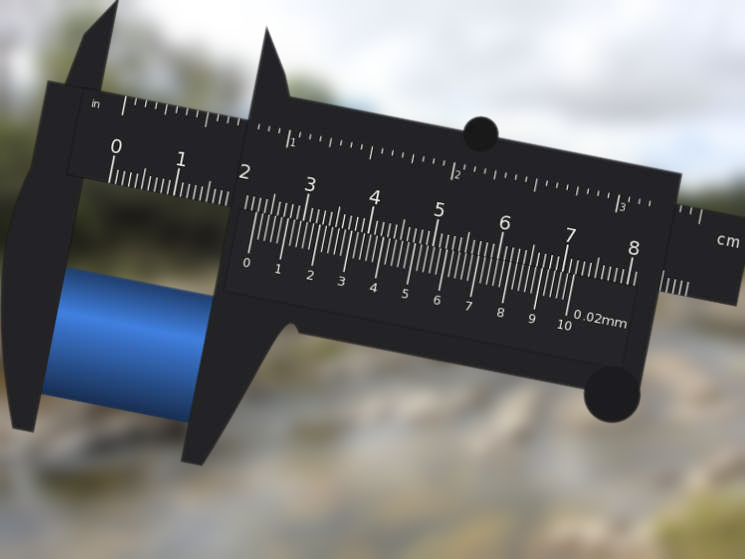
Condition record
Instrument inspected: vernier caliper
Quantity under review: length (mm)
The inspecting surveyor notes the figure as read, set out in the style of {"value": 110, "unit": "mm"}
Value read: {"value": 22.8, "unit": "mm"}
